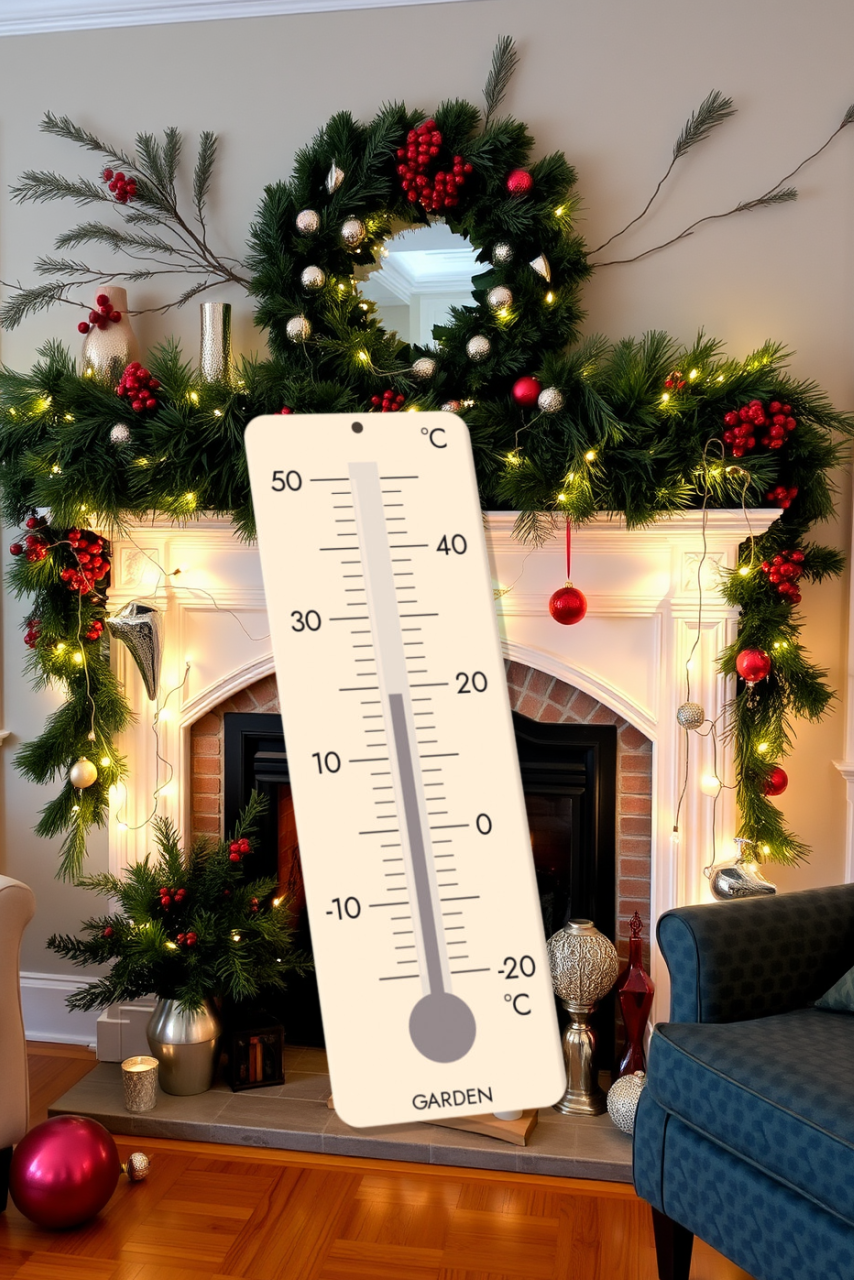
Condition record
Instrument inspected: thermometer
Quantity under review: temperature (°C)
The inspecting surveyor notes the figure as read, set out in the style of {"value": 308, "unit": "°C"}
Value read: {"value": 19, "unit": "°C"}
